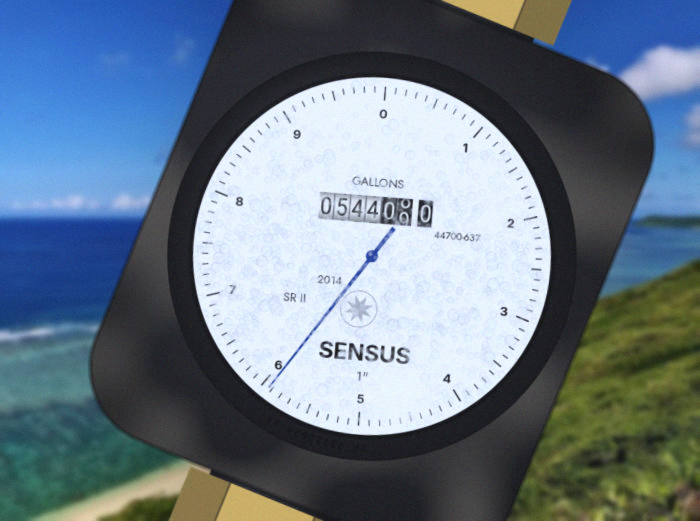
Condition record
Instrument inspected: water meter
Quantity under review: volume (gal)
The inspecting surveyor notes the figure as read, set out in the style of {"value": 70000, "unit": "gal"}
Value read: {"value": 544085.9, "unit": "gal"}
